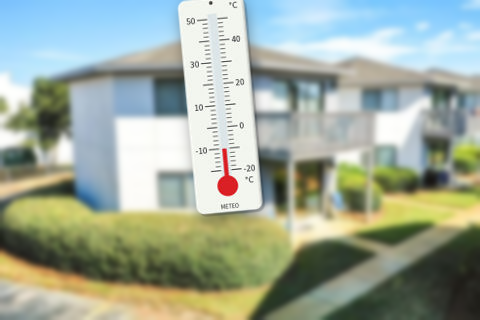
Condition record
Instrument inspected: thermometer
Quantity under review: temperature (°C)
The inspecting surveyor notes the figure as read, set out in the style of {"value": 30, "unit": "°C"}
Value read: {"value": -10, "unit": "°C"}
